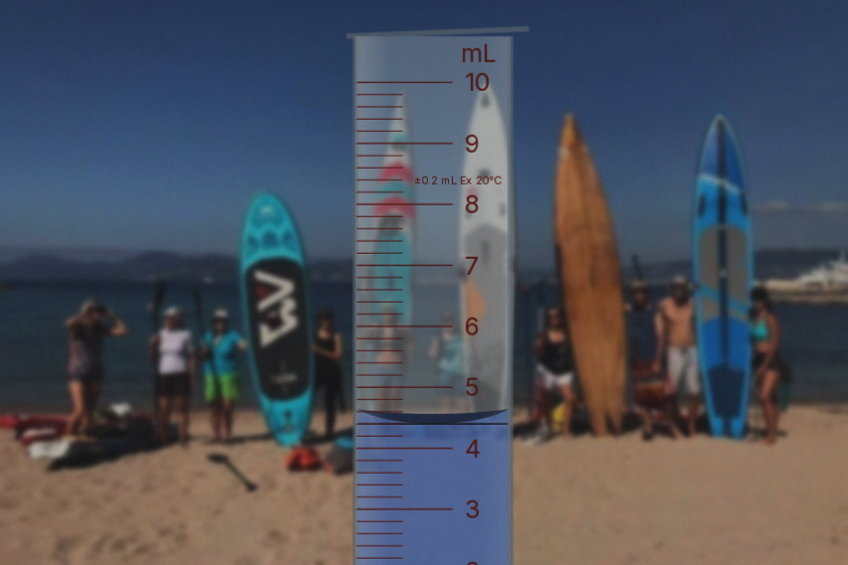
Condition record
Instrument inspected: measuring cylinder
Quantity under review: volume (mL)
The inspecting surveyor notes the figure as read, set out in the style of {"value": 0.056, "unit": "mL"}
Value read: {"value": 4.4, "unit": "mL"}
